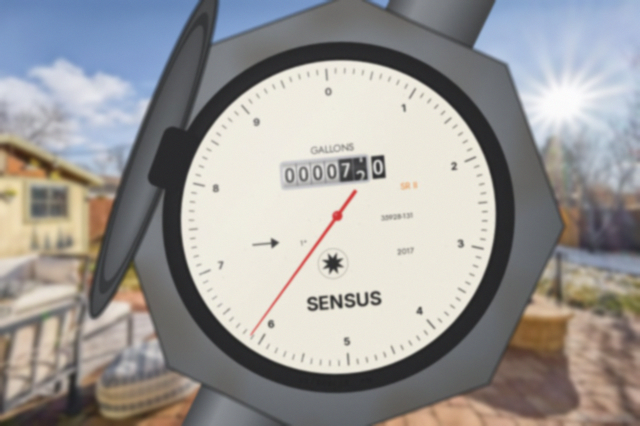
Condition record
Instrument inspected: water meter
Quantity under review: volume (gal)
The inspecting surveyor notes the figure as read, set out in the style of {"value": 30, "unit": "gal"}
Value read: {"value": 716.1, "unit": "gal"}
